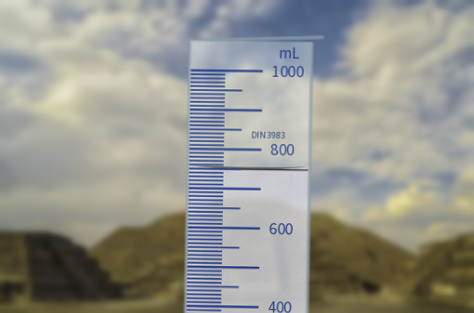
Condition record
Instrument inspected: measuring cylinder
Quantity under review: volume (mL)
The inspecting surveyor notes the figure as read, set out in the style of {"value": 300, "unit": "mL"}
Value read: {"value": 750, "unit": "mL"}
